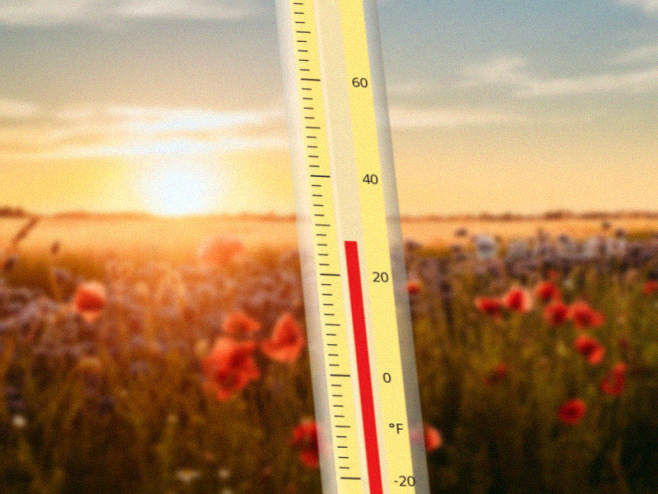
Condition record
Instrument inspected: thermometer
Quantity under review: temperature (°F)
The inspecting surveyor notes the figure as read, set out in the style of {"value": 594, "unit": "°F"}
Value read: {"value": 27, "unit": "°F"}
